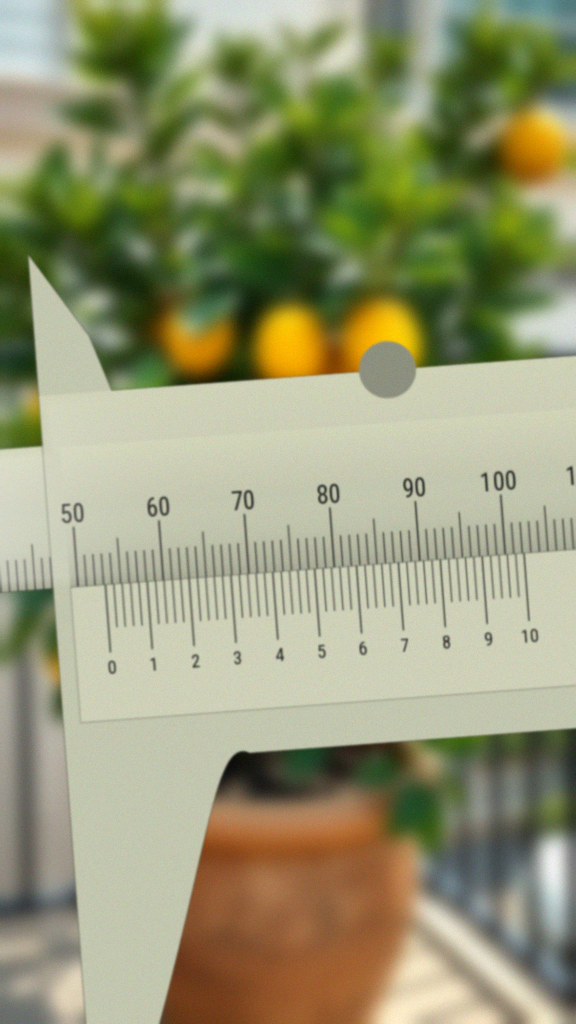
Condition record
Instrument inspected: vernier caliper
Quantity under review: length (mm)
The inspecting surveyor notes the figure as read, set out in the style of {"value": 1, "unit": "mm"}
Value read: {"value": 53.2, "unit": "mm"}
